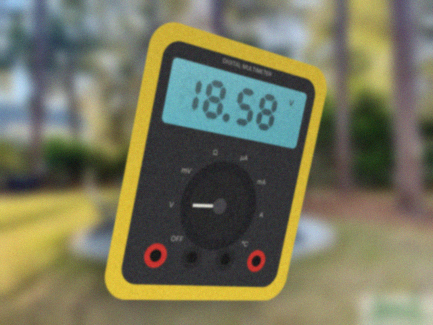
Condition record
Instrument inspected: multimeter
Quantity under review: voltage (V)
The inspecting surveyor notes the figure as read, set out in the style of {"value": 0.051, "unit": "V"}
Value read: {"value": 18.58, "unit": "V"}
